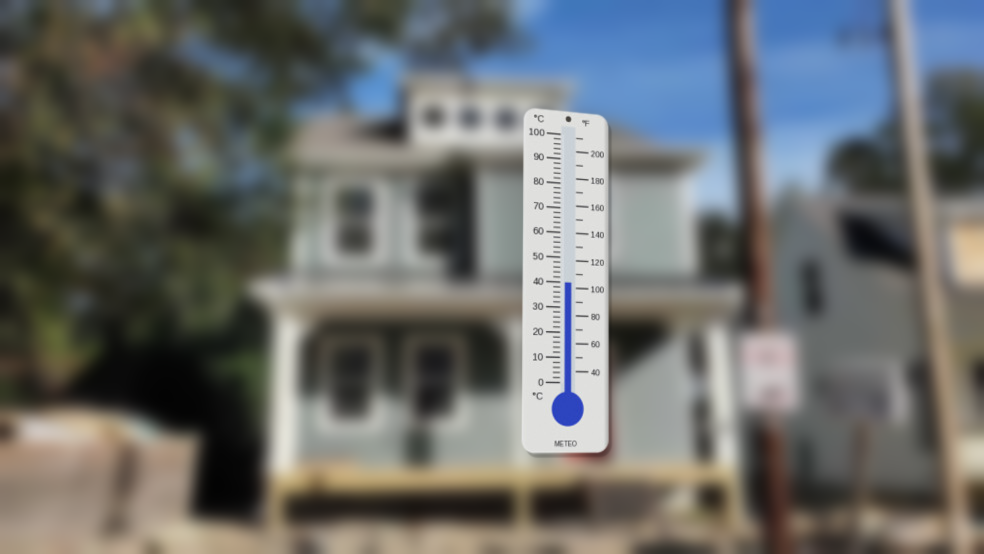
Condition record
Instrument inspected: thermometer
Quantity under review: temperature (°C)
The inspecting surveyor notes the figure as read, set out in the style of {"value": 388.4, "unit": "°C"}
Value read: {"value": 40, "unit": "°C"}
